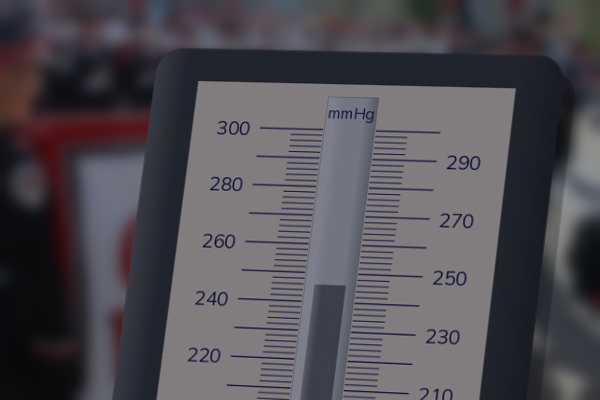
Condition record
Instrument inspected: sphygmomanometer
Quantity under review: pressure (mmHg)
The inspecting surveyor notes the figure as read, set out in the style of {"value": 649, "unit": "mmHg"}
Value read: {"value": 246, "unit": "mmHg"}
